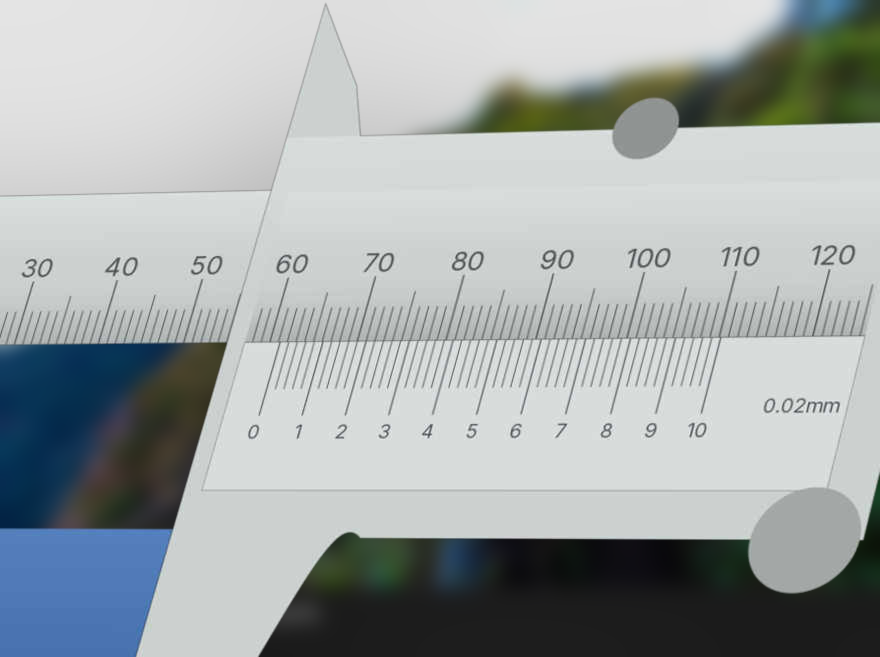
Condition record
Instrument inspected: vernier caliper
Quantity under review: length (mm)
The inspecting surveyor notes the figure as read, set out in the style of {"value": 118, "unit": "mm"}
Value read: {"value": 61.2, "unit": "mm"}
